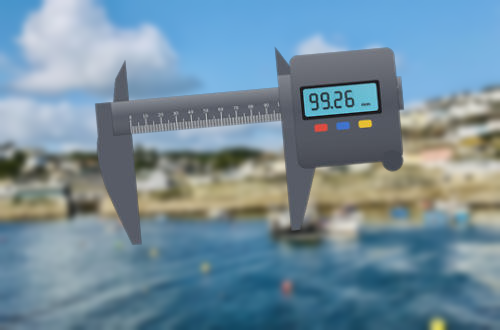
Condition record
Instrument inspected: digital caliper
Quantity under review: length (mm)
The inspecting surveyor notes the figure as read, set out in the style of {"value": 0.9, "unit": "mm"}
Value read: {"value": 99.26, "unit": "mm"}
